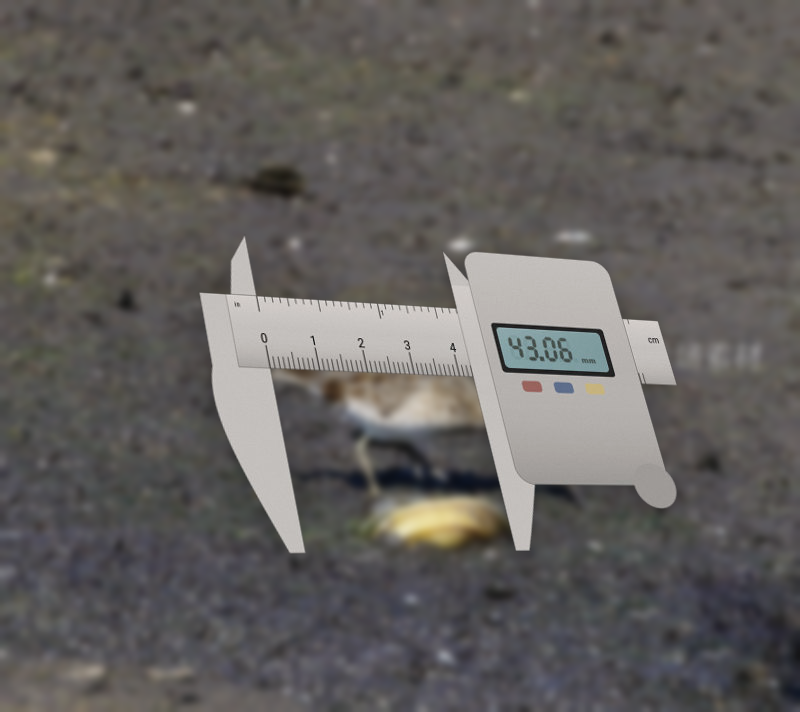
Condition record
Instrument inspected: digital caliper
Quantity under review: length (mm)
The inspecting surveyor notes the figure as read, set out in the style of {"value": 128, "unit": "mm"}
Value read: {"value": 43.06, "unit": "mm"}
